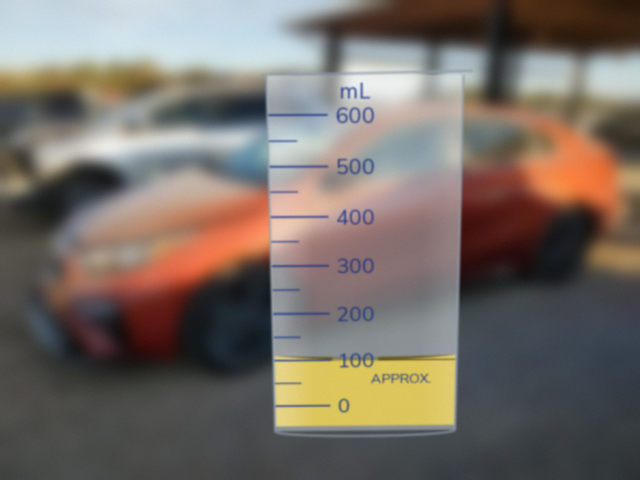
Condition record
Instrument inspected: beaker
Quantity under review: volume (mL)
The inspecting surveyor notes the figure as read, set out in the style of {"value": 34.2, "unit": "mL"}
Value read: {"value": 100, "unit": "mL"}
